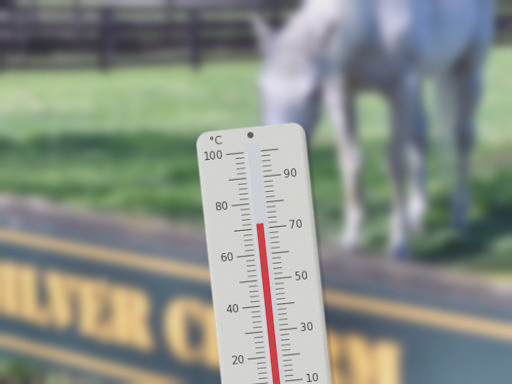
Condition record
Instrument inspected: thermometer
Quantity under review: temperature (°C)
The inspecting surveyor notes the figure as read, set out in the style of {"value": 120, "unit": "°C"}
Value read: {"value": 72, "unit": "°C"}
